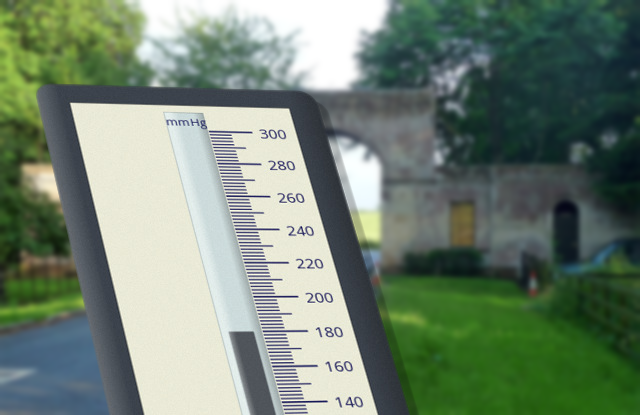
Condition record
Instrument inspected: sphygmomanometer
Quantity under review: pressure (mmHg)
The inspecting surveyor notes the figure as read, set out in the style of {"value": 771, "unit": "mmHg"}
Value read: {"value": 180, "unit": "mmHg"}
